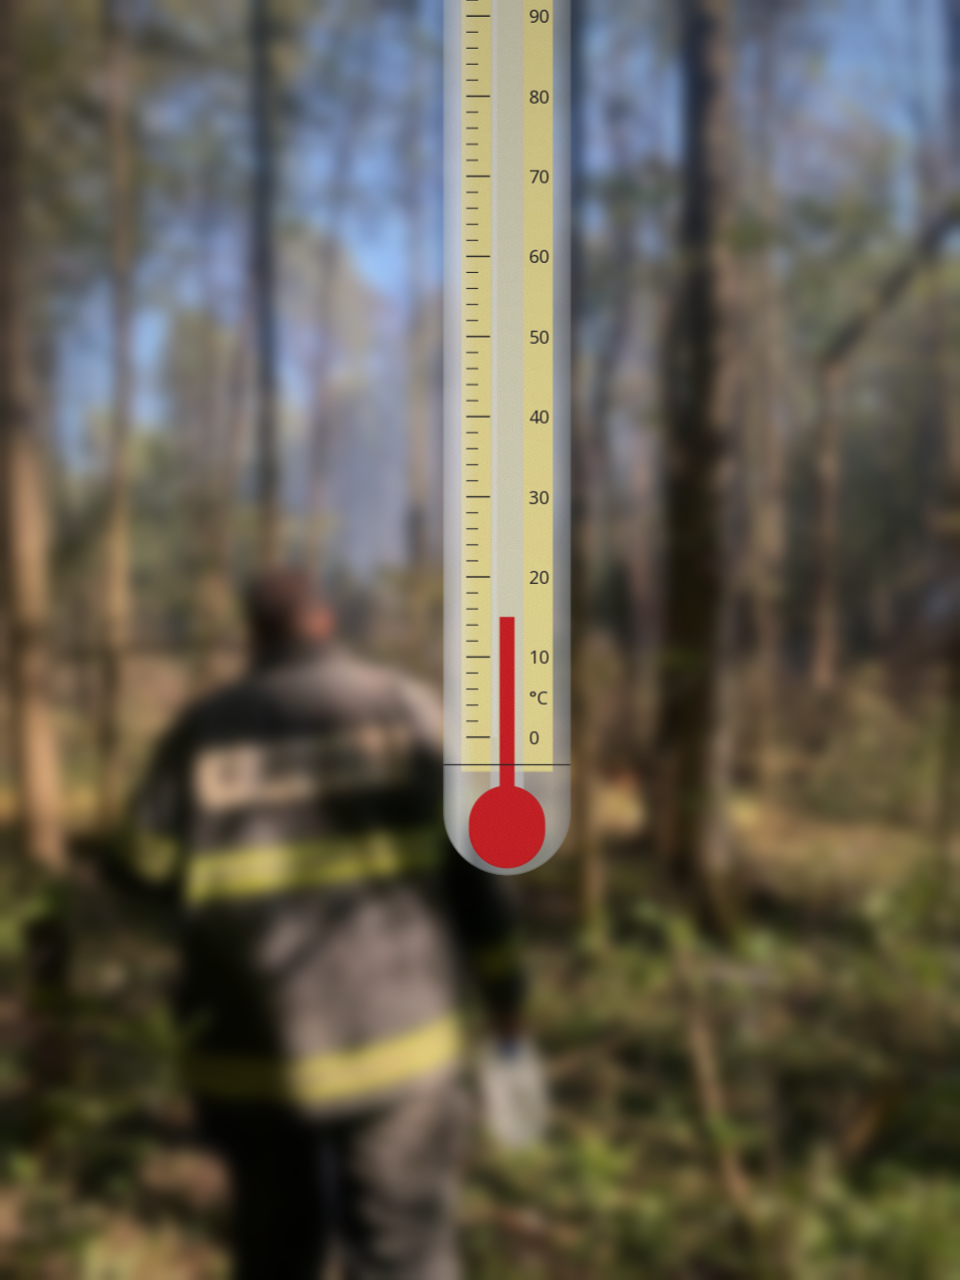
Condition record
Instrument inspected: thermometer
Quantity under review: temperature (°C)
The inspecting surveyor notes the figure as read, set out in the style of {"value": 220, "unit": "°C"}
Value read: {"value": 15, "unit": "°C"}
